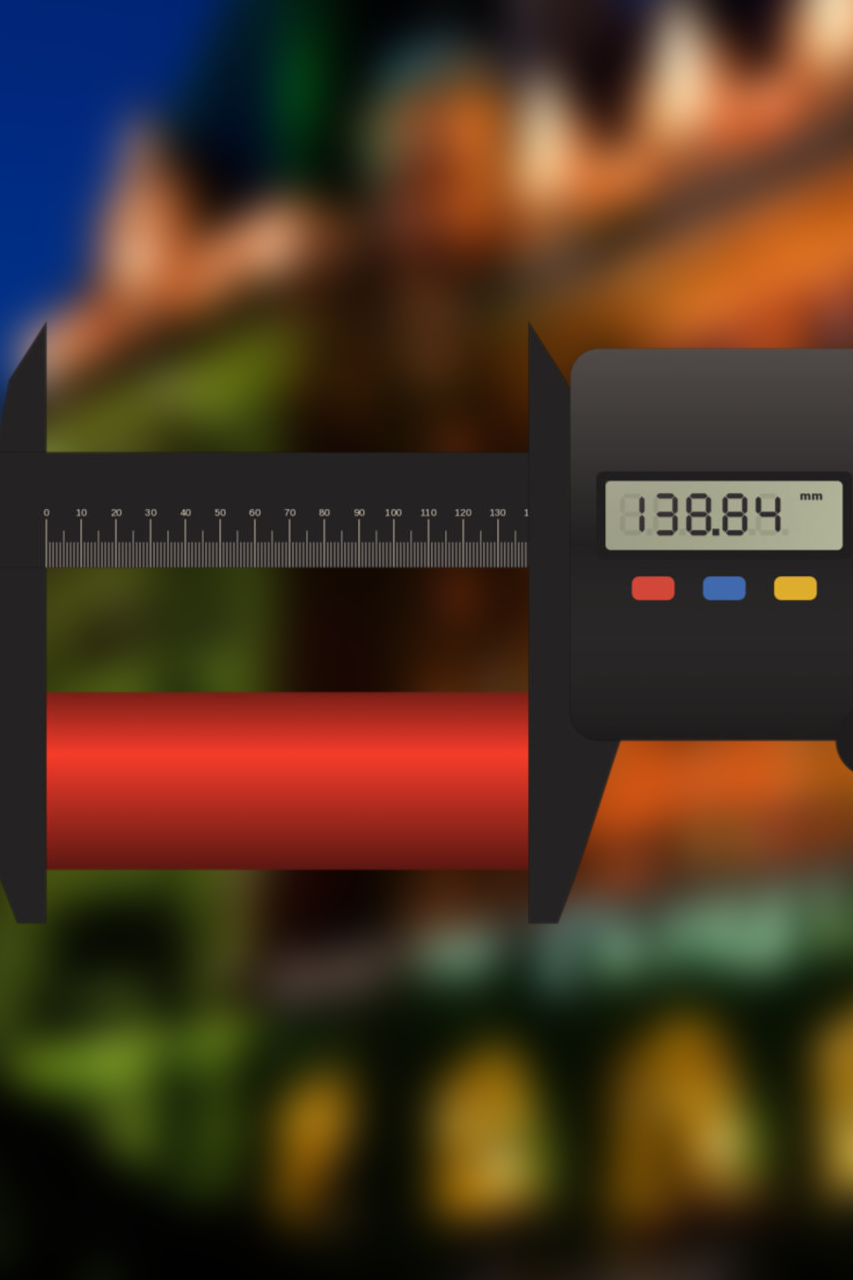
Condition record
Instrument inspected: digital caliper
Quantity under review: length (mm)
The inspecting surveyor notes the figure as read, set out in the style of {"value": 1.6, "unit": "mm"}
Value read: {"value": 138.84, "unit": "mm"}
